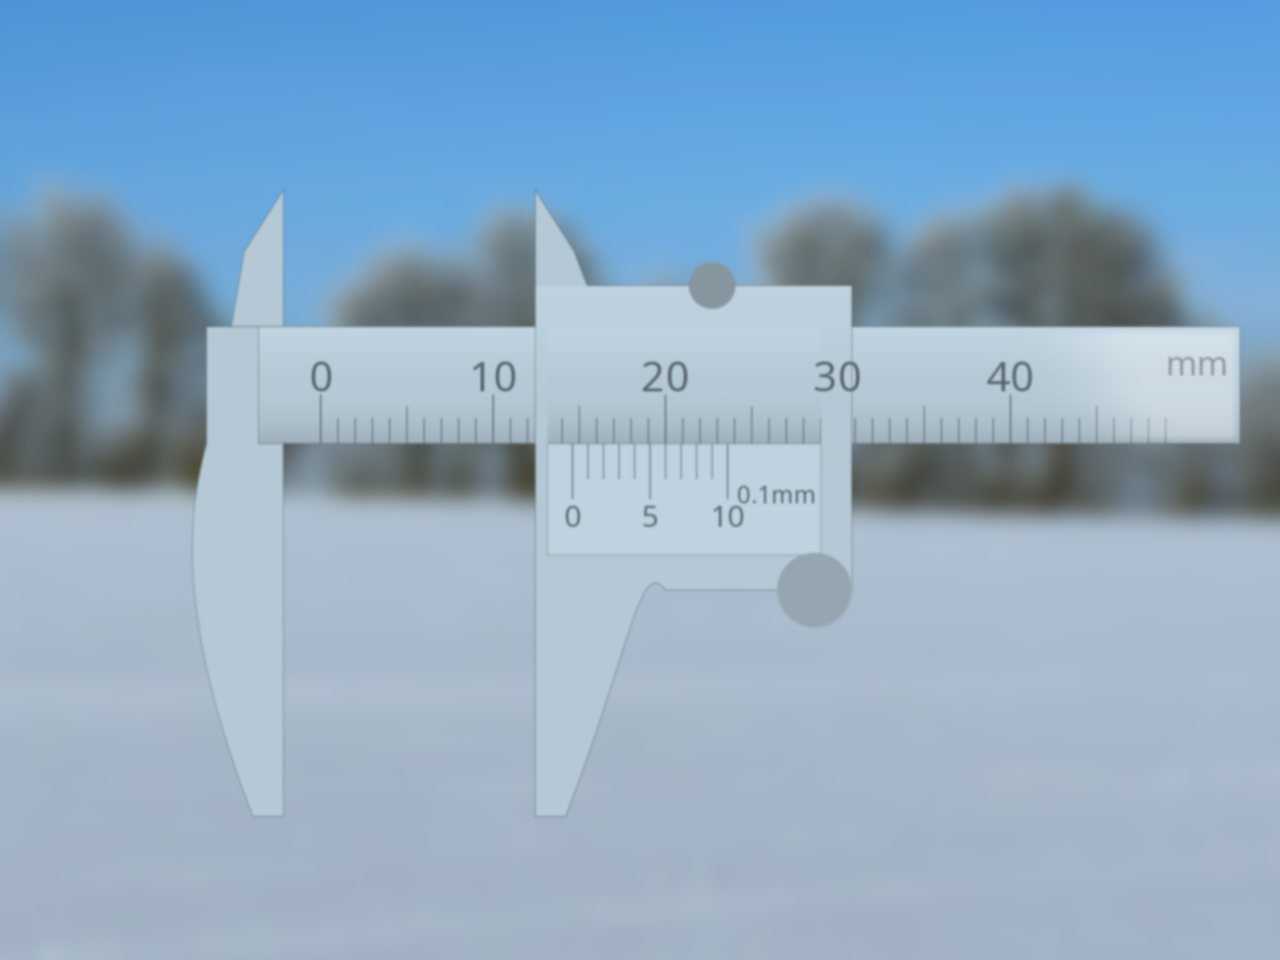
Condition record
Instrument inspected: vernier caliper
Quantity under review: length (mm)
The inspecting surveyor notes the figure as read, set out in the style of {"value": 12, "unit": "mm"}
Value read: {"value": 14.6, "unit": "mm"}
